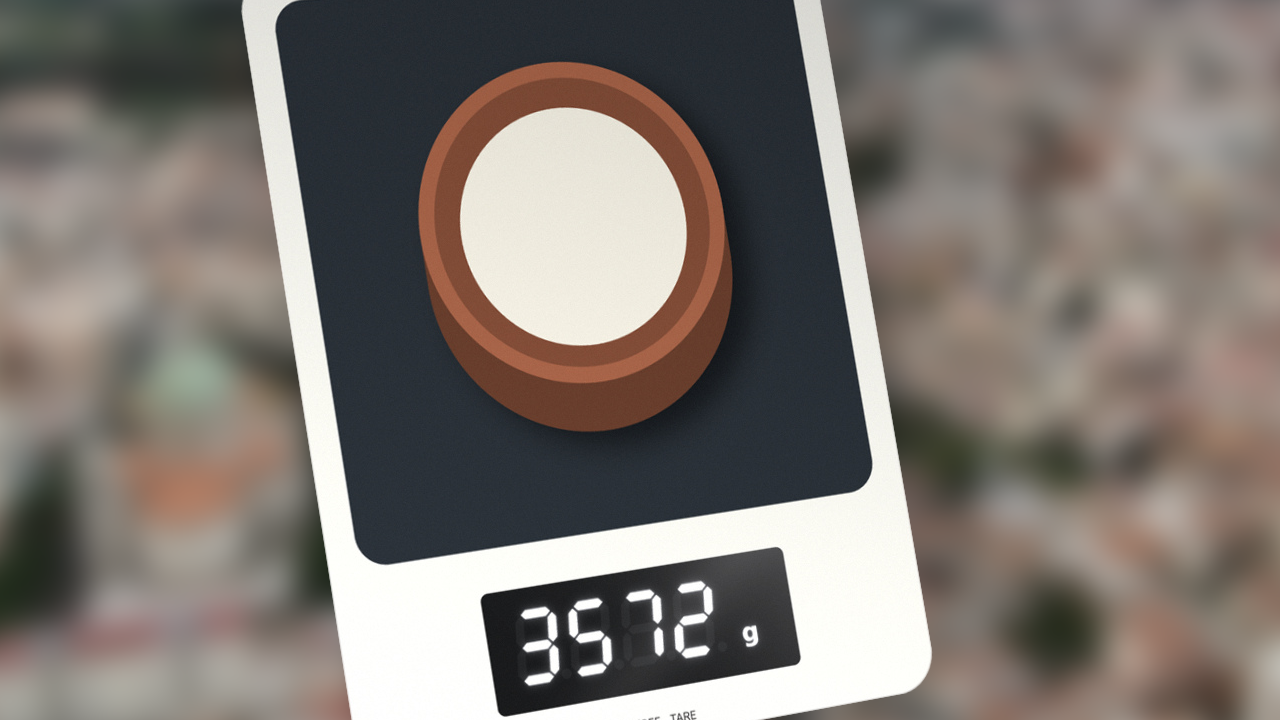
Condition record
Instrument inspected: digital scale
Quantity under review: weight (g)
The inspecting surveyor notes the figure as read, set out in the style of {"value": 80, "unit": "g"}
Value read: {"value": 3572, "unit": "g"}
